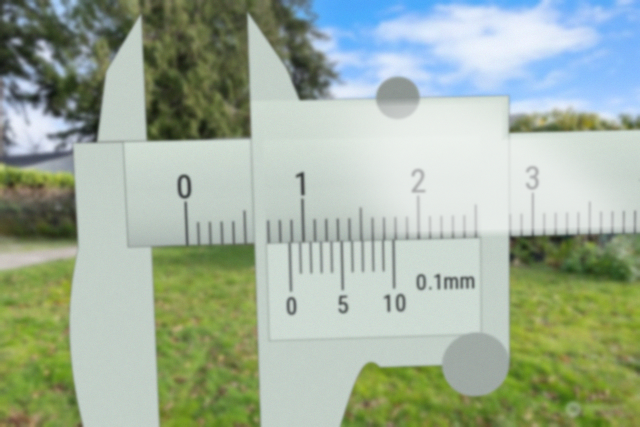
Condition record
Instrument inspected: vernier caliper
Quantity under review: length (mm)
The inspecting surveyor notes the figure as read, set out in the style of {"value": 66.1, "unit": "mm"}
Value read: {"value": 8.8, "unit": "mm"}
